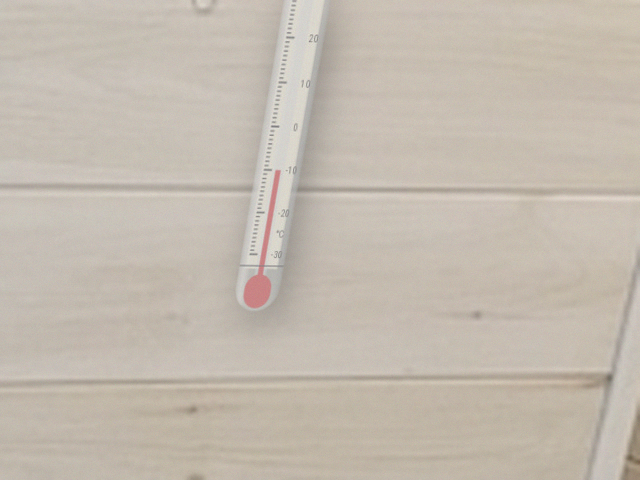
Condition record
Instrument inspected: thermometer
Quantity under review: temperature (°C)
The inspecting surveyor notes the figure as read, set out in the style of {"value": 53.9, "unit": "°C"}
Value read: {"value": -10, "unit": "°C"}
